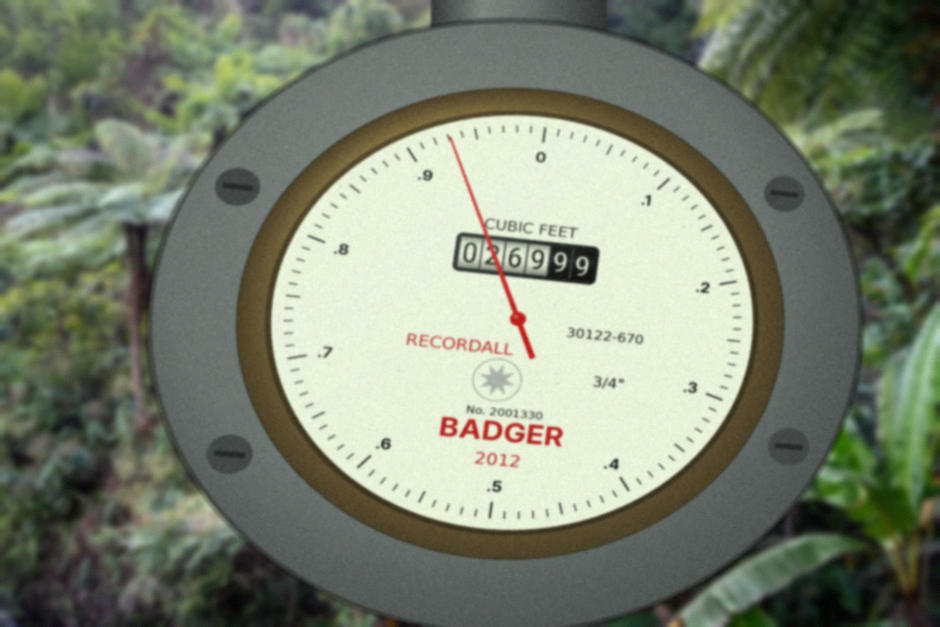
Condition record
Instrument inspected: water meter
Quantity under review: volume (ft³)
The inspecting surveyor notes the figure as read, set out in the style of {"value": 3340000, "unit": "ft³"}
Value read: {"value": 26998.93, "unit": "ft³"}
